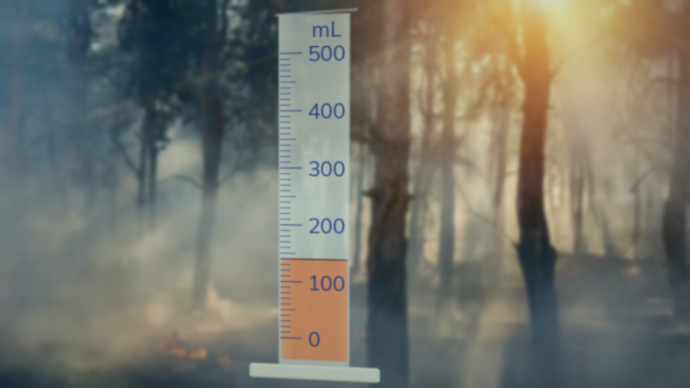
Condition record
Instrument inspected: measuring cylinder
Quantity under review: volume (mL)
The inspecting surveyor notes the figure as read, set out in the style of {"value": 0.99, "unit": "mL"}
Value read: {"value": 140, "unit": "mL"}
